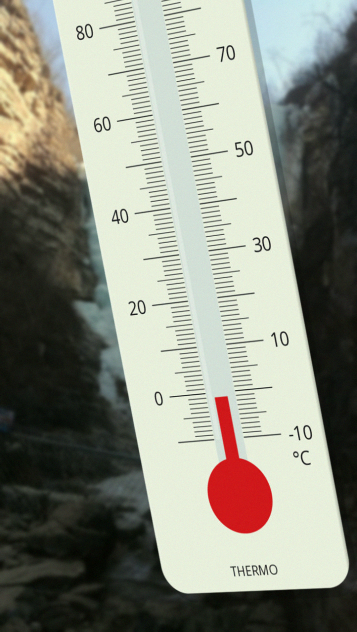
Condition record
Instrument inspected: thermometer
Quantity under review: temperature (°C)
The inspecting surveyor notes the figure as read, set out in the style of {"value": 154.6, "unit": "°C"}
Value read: {"value": -1, "unit": "°C"}
